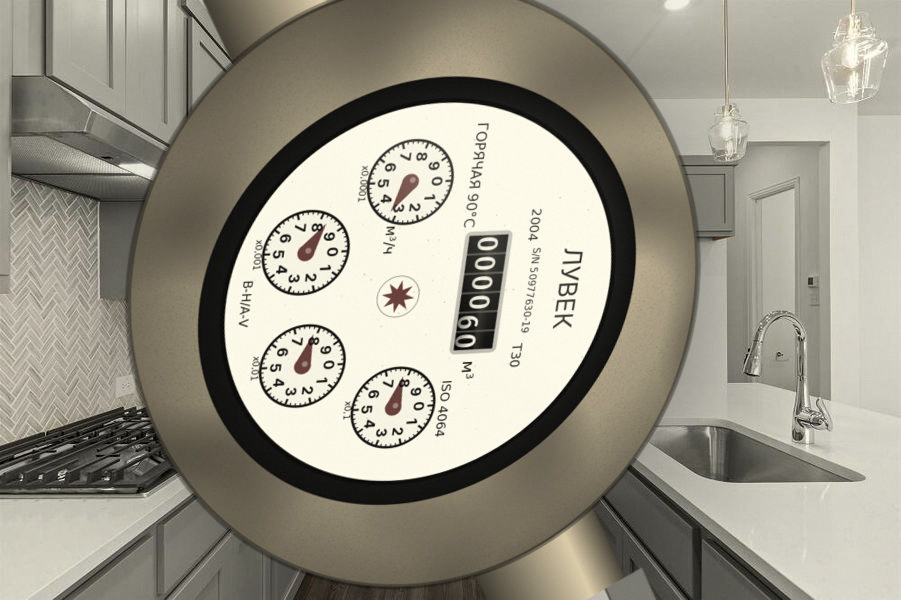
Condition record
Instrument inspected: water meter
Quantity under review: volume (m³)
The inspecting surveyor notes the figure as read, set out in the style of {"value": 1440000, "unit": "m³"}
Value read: {"value": 59.7783, "unit": "m³"}
